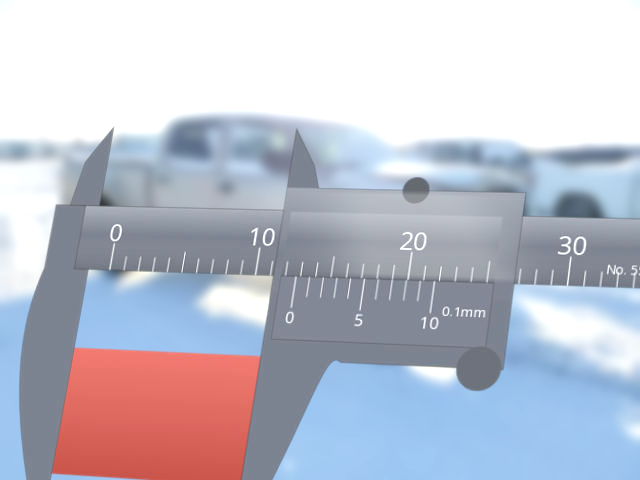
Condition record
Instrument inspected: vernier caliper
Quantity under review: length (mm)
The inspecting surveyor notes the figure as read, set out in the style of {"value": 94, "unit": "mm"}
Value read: {"value": 12.7, "unit": "mm"}
